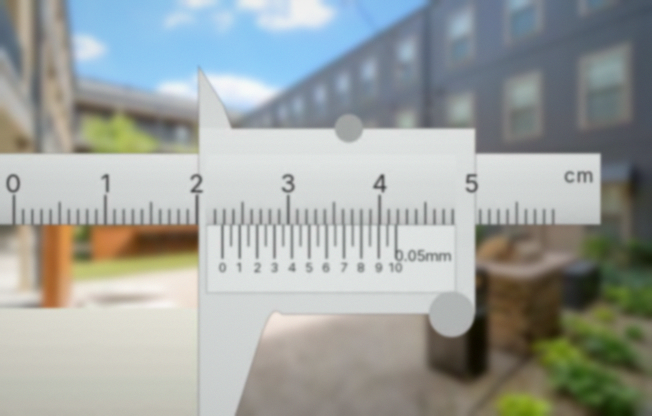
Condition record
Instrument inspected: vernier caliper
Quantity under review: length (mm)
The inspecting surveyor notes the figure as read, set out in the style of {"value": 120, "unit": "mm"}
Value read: {"value": 22.8, "unit": "mm"}
